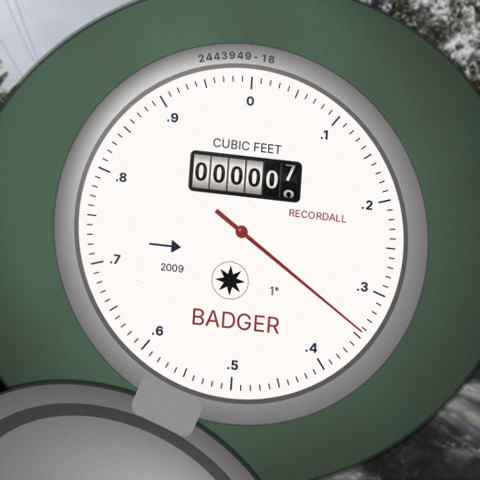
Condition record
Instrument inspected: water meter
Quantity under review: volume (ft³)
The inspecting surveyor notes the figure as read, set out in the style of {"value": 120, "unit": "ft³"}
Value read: {"value": 7.34, "unit": "ft³"}
